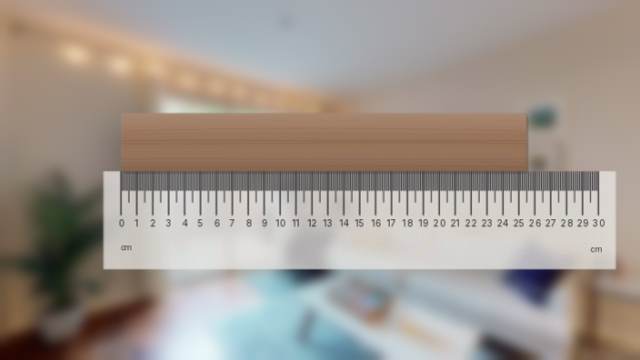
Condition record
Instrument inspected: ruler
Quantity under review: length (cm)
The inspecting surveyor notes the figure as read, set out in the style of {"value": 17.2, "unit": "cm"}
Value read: {"value": 25.5, "unit": "cm"}
